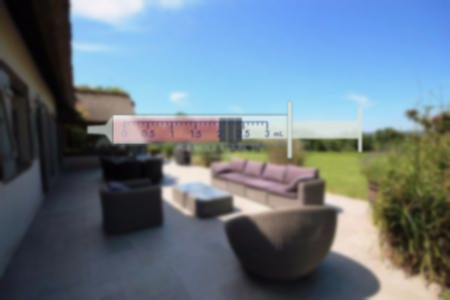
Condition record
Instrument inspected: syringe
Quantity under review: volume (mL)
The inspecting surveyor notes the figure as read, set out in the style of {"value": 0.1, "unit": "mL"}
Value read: {"value": 2, "unit": "mL"}
